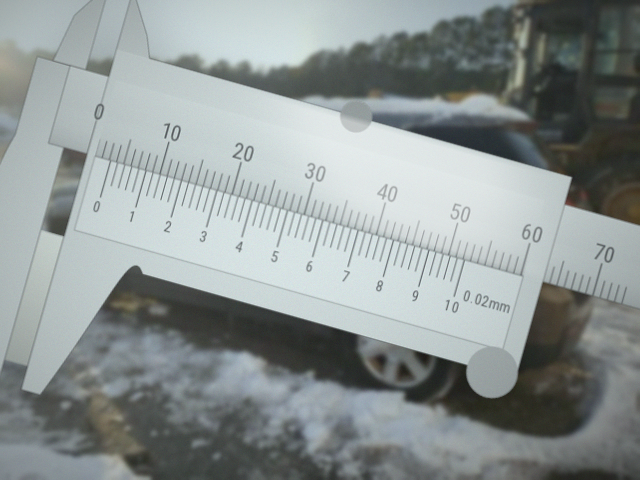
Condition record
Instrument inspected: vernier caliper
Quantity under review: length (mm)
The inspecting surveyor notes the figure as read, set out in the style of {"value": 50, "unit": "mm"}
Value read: {"value": 3.2, "unit": "mm"}
